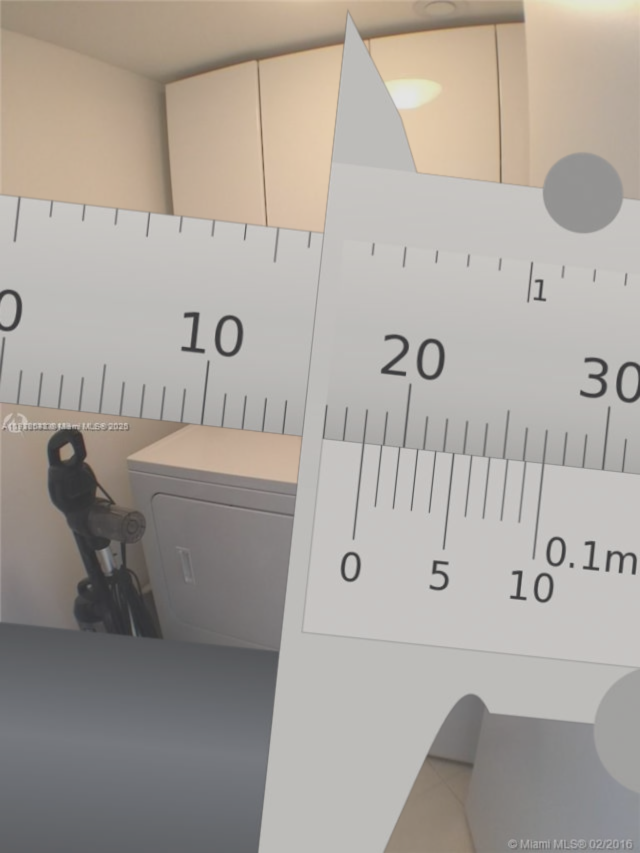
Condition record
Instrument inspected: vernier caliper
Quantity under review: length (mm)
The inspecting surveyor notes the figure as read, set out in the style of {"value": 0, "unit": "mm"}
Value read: {"value": 18.0, "unit": "mm"}
